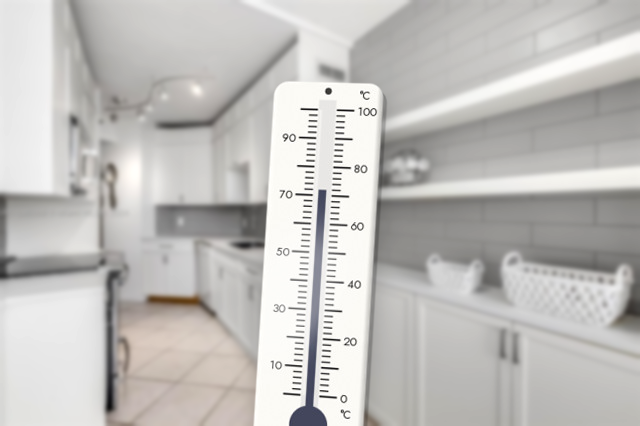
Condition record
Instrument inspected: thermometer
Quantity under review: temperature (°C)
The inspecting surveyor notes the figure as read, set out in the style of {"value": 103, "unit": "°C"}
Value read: {"value": 72, "unit": "°C"}
